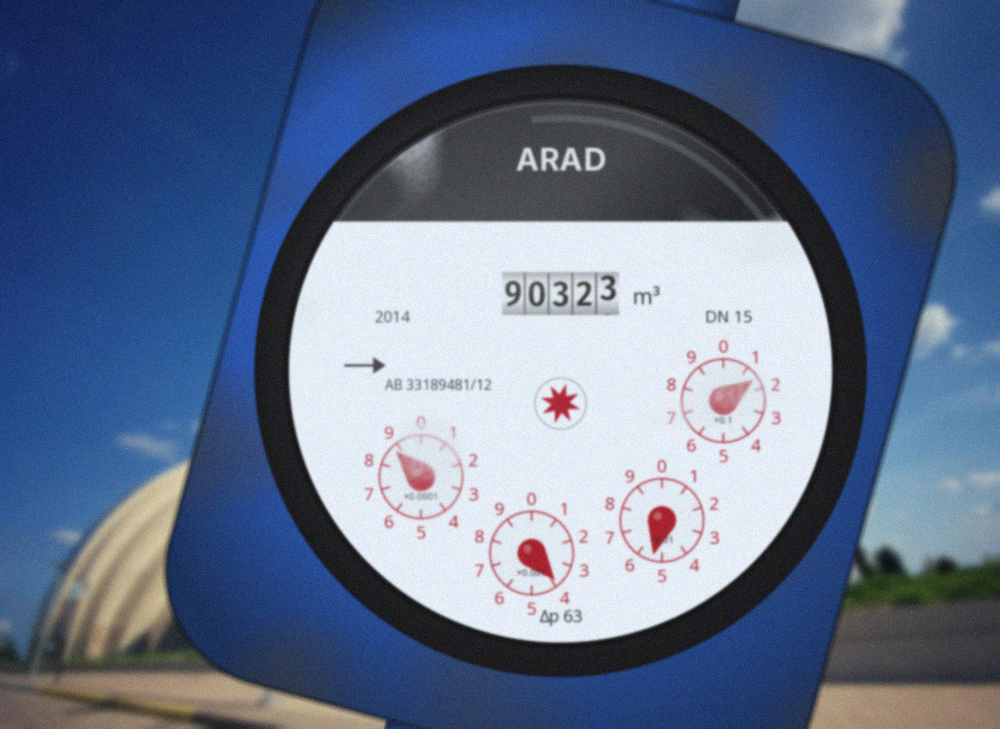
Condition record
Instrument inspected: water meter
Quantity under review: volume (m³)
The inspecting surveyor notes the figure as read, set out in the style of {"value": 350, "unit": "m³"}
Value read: {"value": 90323.1538, "unit": "m³"}
